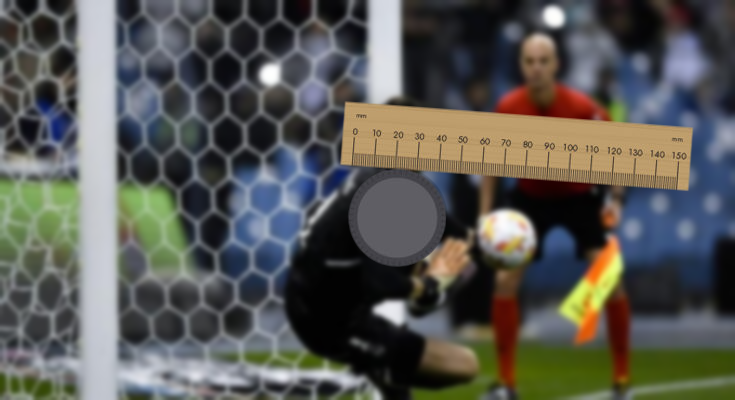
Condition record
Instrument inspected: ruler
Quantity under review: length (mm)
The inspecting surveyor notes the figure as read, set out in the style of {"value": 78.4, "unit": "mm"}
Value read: {"value": 45, "unit": "mm"}
